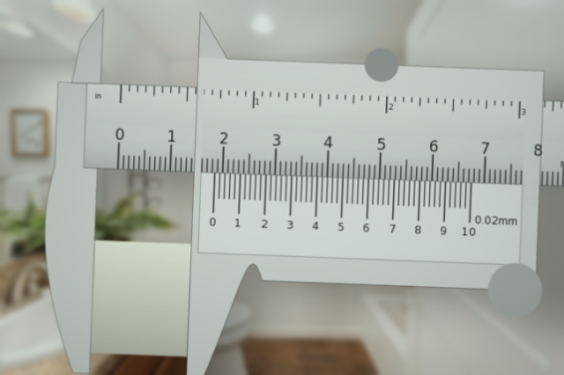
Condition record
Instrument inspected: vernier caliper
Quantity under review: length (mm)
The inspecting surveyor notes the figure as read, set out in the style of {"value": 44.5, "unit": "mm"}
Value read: {"value": 18.5, "unit": "mm"}
